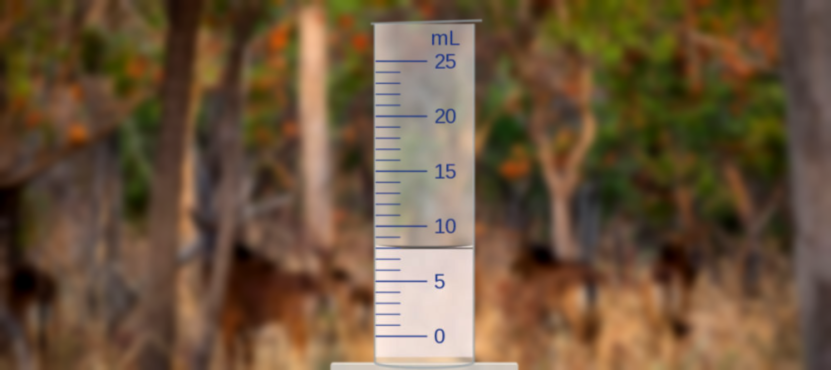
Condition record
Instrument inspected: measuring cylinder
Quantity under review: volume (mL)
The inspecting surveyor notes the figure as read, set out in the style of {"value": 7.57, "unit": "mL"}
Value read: {"value": 8, "unit": "mL"}
